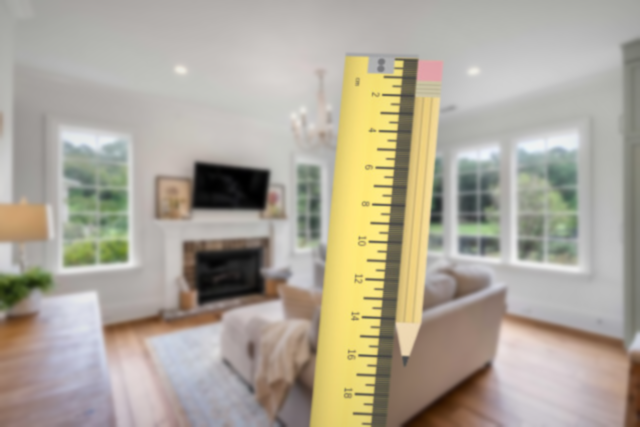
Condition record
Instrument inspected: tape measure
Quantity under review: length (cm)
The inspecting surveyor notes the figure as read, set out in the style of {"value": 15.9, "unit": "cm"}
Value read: {"value": 16.5, "unit": "cm"}
